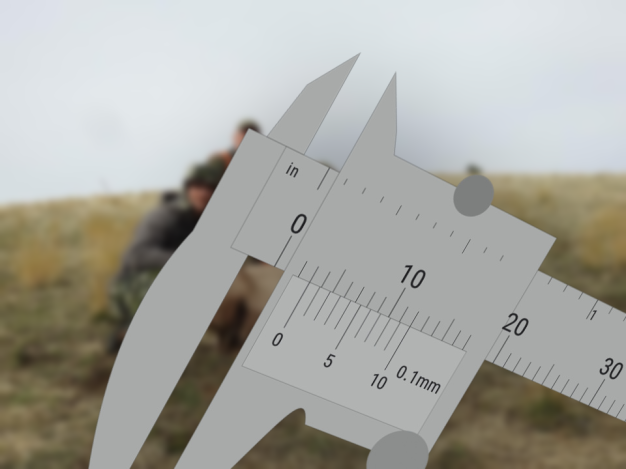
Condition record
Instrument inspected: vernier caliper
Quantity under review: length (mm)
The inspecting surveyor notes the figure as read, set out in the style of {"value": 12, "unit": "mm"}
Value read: {"value": 3.0, "unit": "mm"}
